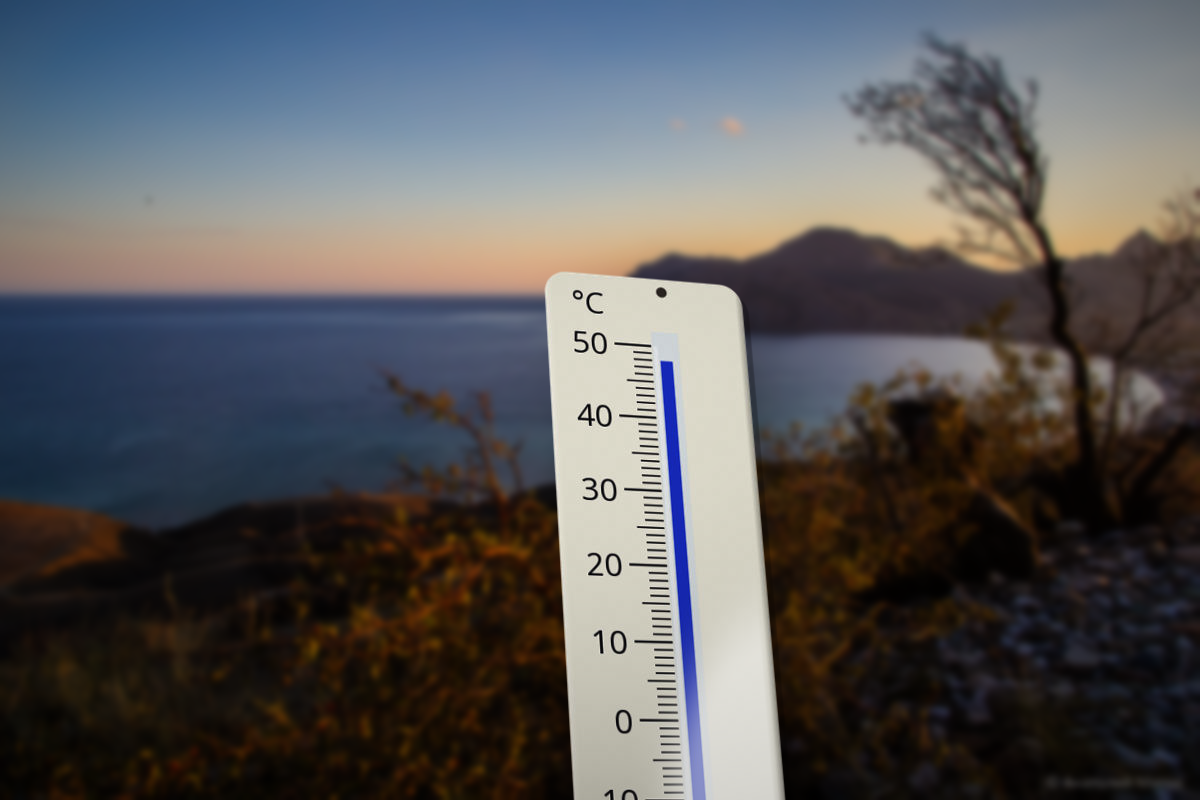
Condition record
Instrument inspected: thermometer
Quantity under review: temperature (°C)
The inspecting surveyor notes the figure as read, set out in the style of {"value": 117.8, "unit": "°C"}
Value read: {"value": 48, "unit": "°C"}
